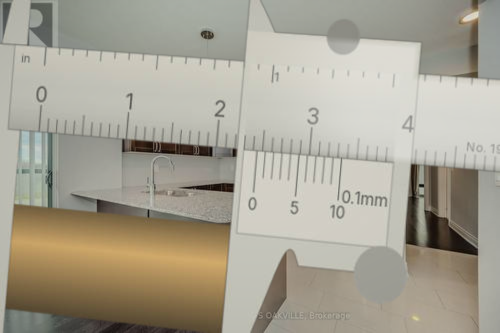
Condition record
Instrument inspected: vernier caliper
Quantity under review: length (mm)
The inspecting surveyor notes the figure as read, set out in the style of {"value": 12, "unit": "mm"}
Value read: {"value": 24.4, "unit": "mm"}
